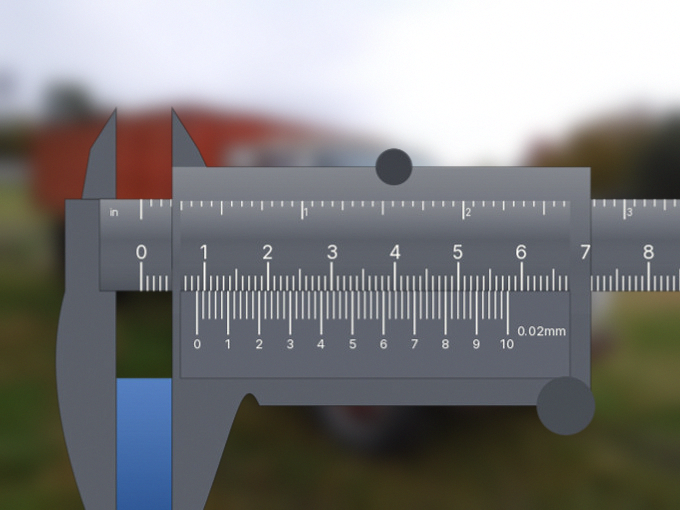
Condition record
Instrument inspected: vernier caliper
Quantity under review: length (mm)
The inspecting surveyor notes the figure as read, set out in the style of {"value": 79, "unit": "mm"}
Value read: {"value": 8.8, "unit": "mm"}
